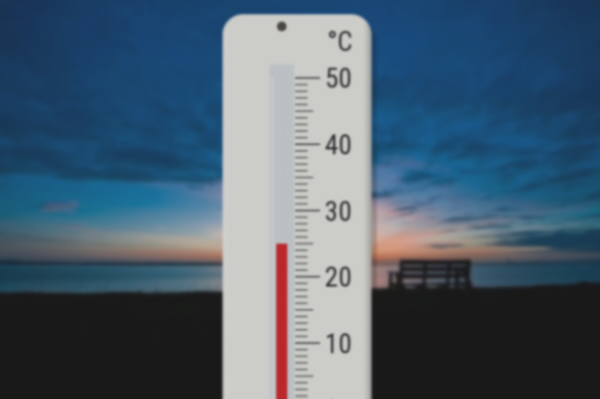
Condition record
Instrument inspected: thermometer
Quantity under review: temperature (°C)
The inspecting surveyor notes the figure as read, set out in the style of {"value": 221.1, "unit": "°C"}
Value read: {"value": 25, "unit": "°C"}
